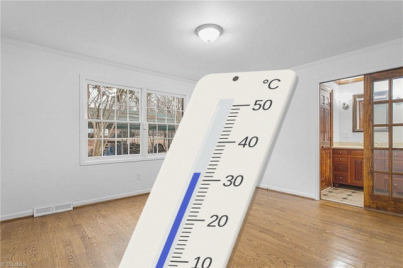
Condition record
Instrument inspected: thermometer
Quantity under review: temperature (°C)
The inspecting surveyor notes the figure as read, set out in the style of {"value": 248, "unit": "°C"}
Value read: {"value": 32, "unit": "°C"}
